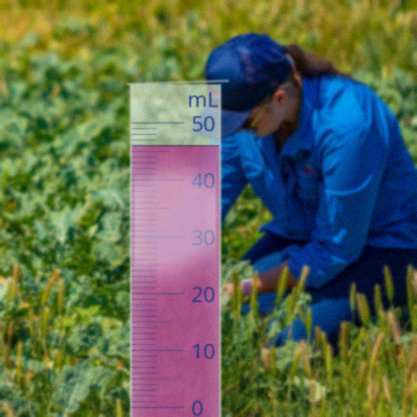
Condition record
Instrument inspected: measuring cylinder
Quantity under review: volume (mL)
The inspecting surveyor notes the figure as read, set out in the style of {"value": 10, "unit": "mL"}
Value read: {"value": 46, "unit": "mL"}
